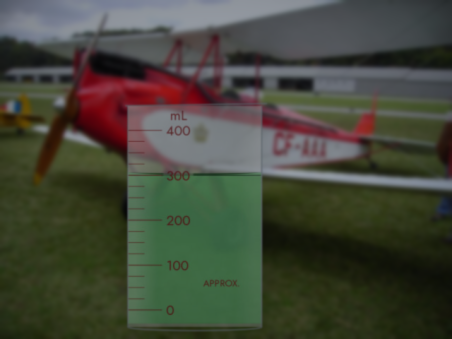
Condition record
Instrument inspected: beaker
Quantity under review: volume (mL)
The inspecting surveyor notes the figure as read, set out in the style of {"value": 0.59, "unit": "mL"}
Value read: {"value": 300, "unit": "mL"}
